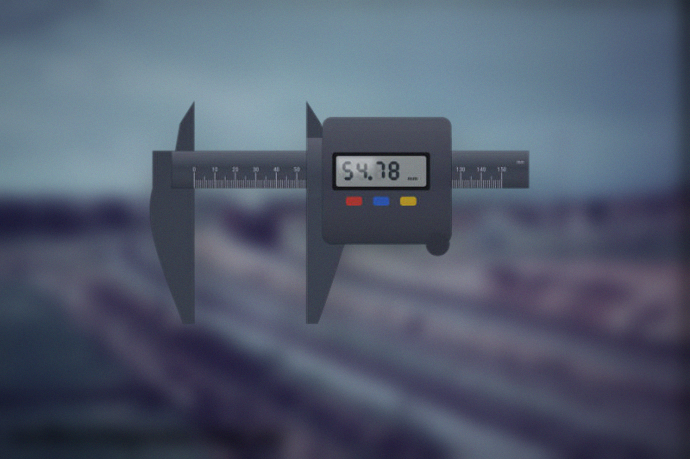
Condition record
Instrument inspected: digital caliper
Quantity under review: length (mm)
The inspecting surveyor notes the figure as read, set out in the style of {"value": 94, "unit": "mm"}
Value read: {"value": 54.78, "unit": "mm"}
